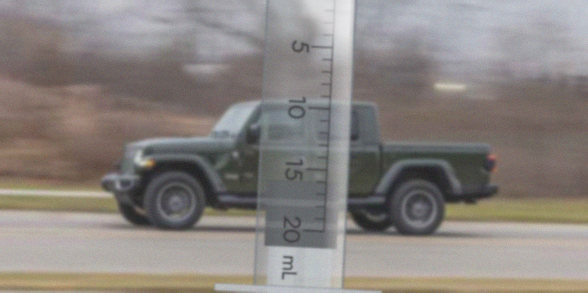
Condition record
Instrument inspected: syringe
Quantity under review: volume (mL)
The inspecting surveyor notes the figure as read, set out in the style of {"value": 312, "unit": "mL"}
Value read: {"value": 16, "unit": "mL"}
